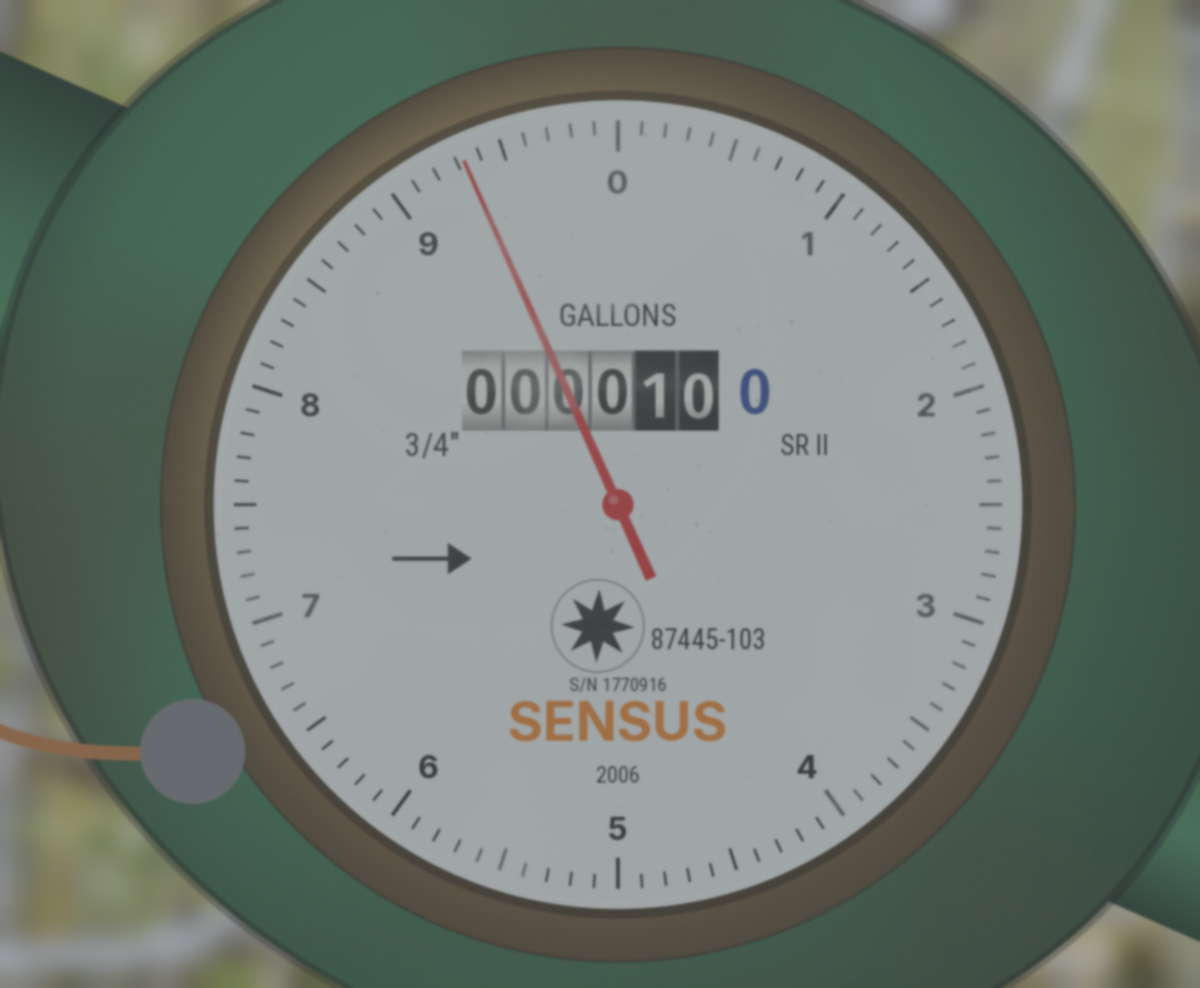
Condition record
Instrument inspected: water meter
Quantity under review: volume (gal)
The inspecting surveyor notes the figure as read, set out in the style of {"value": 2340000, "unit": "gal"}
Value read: {"value": 99.3, "unit": "gal"}
